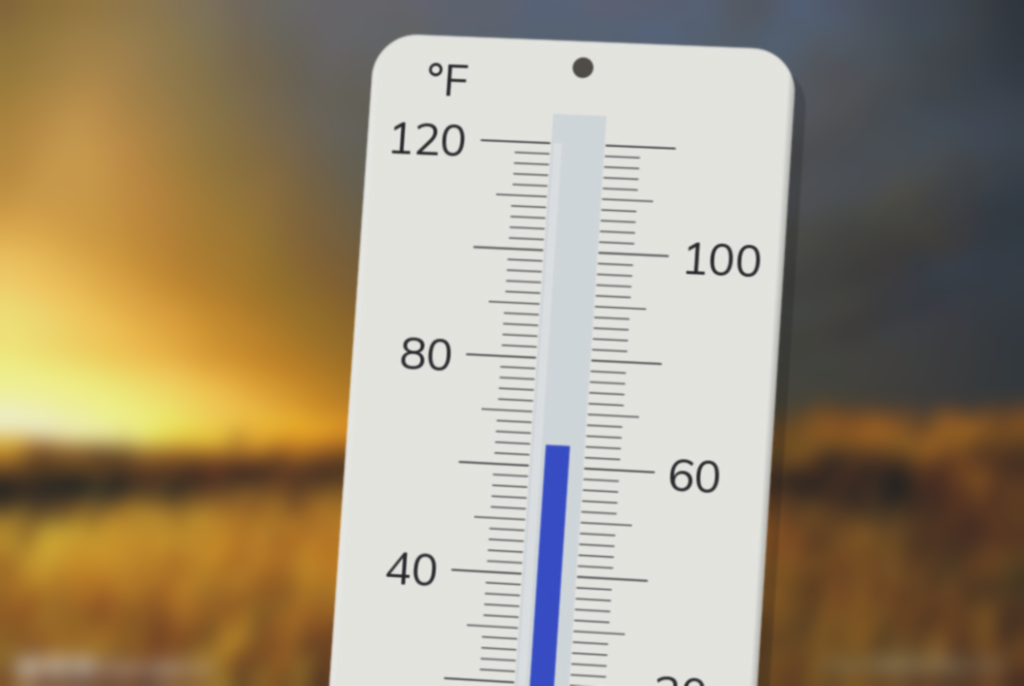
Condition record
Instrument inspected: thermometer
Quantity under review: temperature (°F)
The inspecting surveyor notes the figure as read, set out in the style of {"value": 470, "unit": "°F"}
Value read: {"value": 64, "unit": "°F"}
